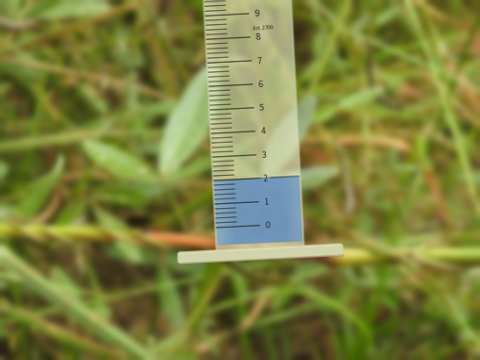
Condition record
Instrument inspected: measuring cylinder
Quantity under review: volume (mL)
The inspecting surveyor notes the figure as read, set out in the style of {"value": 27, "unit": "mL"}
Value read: {"value": 2, "unit": "mL"}
